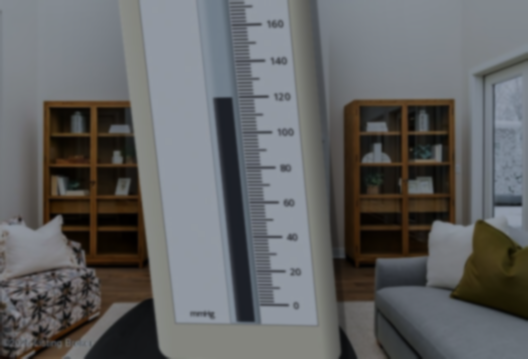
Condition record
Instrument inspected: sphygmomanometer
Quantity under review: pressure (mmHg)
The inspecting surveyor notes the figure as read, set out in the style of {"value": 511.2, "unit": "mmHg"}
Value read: {"value": 120, "unit": "mmHg"}
